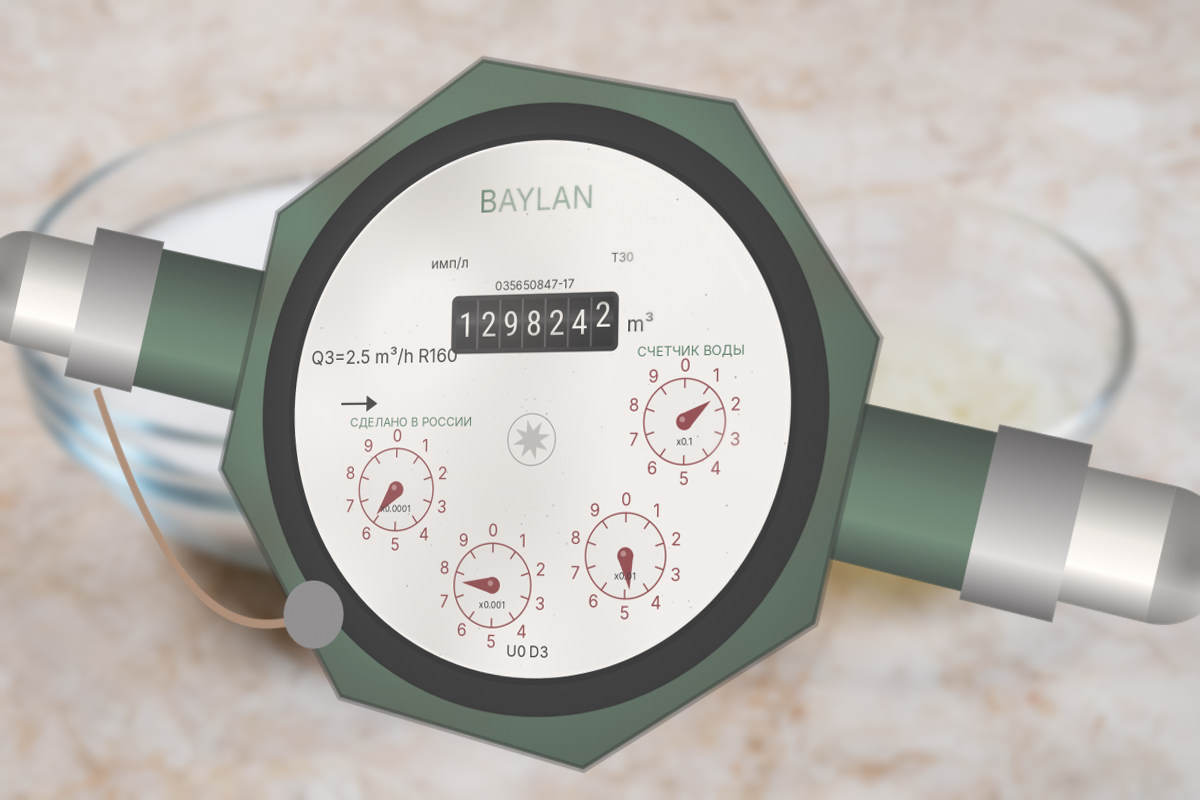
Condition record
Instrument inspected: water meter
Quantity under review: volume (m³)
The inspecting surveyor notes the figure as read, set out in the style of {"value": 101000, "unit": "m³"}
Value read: {"value": 1298242.1476, "unit": "m³"}
